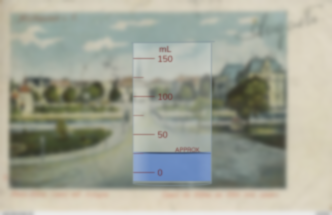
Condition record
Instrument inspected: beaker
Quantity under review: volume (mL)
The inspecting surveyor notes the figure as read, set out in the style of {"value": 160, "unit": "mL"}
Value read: {"value": 25, "unit": "mL"}
